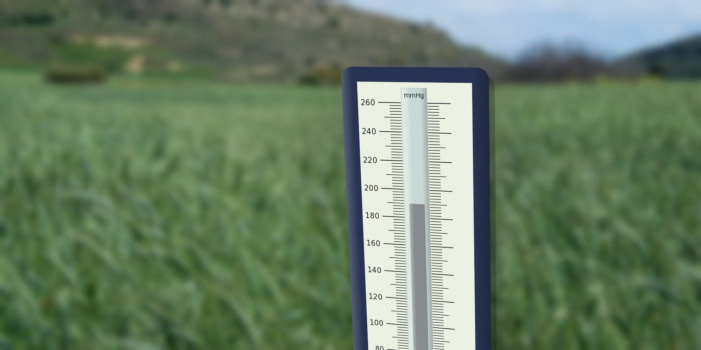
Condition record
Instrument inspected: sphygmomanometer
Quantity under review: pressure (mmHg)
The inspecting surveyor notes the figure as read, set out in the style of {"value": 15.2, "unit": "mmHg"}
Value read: {"value": 190, "unit": "mmHg"}
